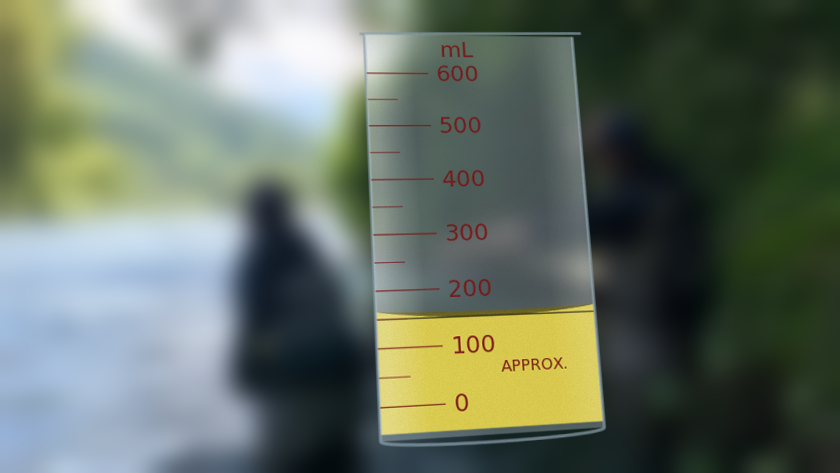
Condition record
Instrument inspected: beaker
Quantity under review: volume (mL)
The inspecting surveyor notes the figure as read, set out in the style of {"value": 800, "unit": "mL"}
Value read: {"value": 150, "unit": "mL"}
